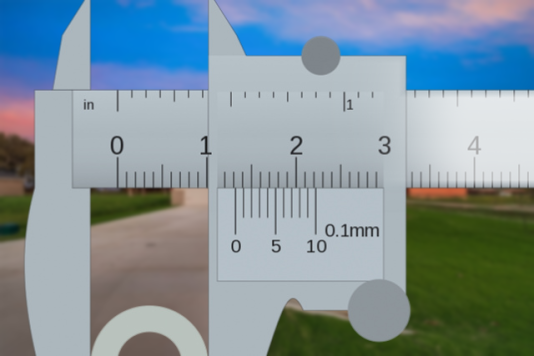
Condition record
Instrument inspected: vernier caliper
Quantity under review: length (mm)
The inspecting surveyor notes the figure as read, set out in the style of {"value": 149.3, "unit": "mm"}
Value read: {"value": 13.2, "unit": "mm"}
